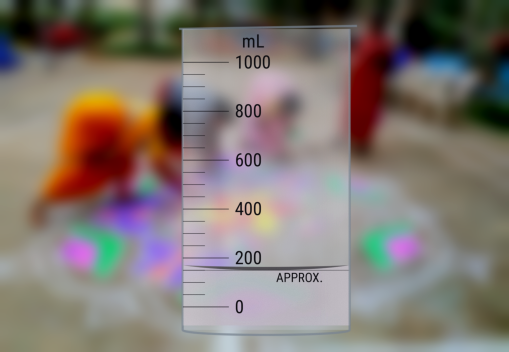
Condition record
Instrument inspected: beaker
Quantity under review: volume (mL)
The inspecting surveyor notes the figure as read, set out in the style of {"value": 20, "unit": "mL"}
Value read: {"value": 150, "unit": "mL"}
